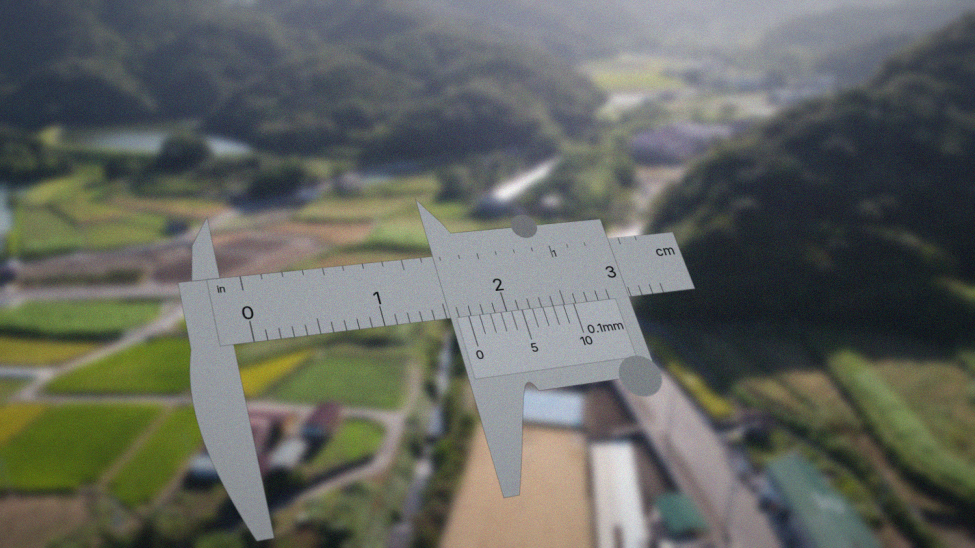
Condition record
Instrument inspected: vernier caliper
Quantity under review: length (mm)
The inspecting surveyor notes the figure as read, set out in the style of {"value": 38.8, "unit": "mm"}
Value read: {"value": 16.8, "unit": "mm"}
